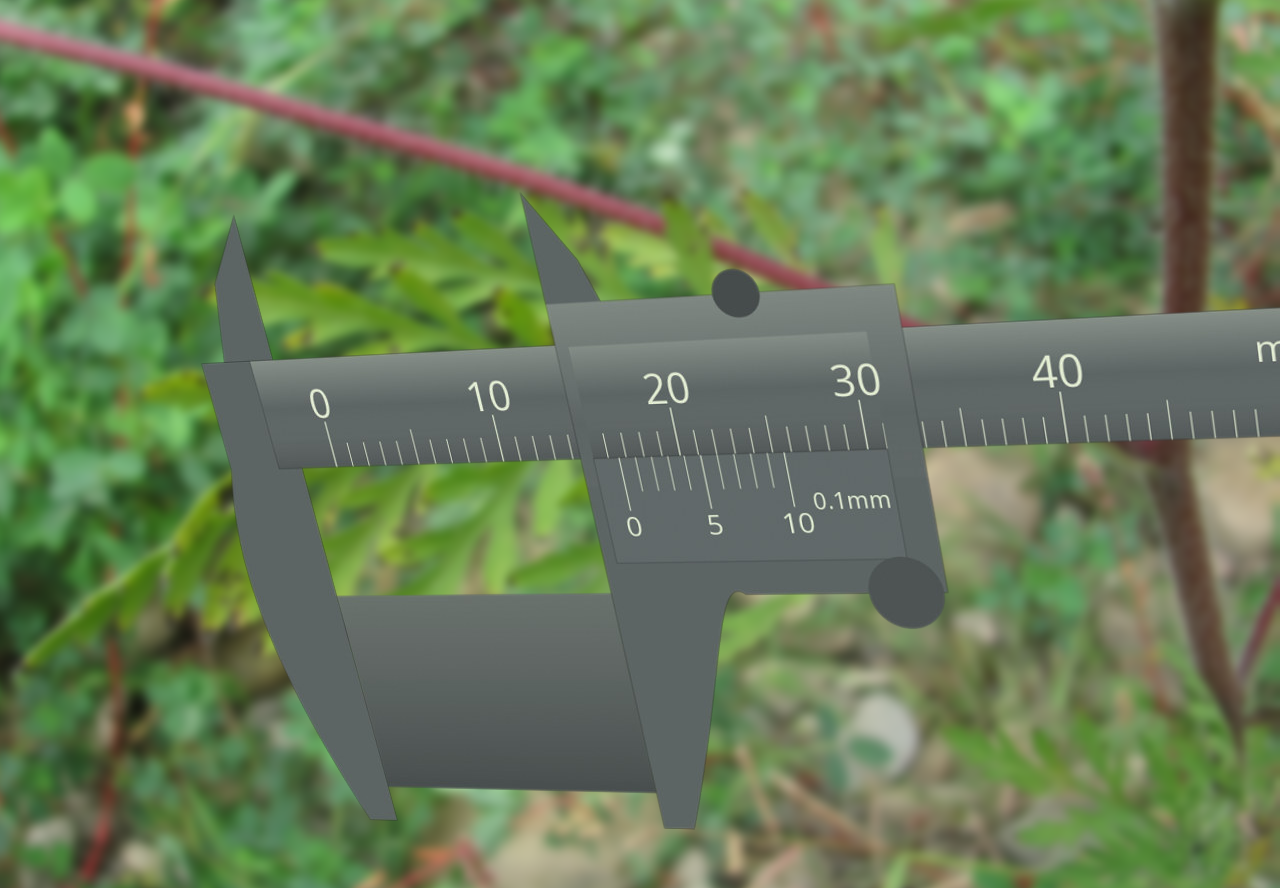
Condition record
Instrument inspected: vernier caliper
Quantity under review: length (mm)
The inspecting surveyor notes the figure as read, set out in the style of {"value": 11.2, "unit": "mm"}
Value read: {"value": 16.6, "unit": "mm"}
